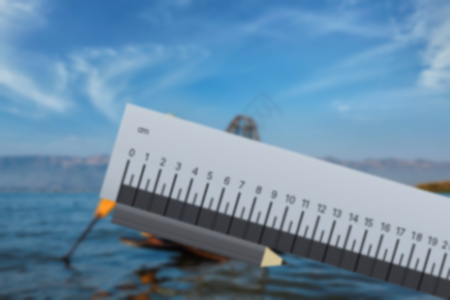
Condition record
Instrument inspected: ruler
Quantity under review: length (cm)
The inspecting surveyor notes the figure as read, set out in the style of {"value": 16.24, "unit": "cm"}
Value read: {"value": 11, "unit": "cm"}
